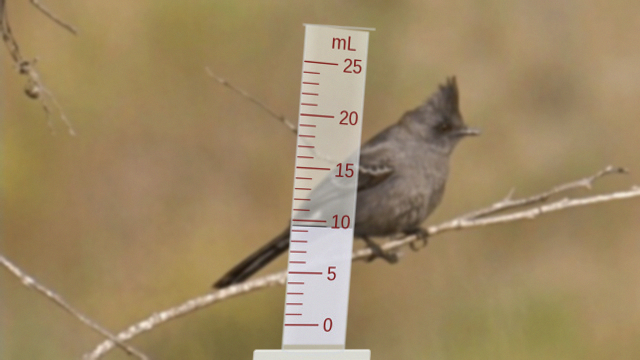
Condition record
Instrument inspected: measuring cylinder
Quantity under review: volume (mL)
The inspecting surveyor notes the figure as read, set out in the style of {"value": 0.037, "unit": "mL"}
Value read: {"value": 9.5, "unit": "mL"}
